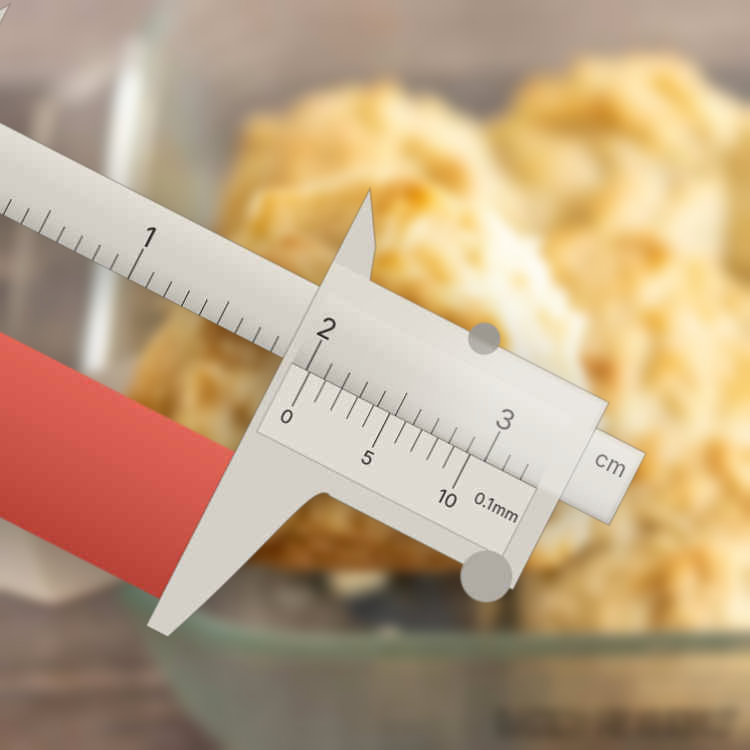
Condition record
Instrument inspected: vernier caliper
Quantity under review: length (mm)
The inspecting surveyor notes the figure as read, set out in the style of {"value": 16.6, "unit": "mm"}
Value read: {"value": 20.2, "unit": "mm"}
